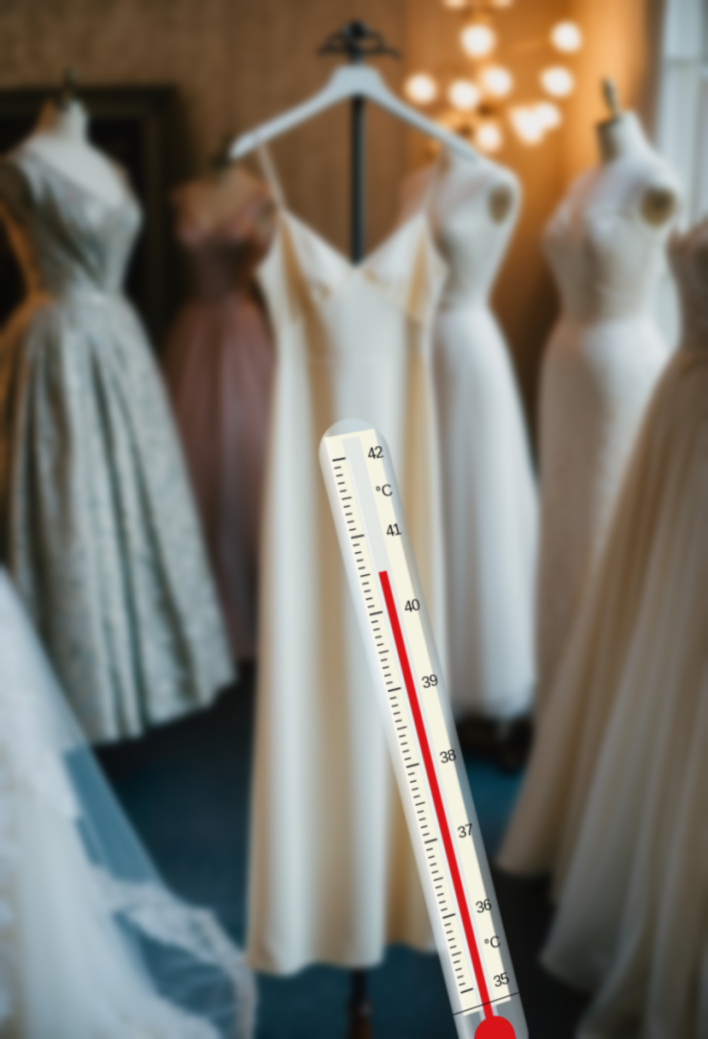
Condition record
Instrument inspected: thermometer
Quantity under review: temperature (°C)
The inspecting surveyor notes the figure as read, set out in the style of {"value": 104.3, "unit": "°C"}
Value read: {"value": 40.5, "unit": "°C"}
